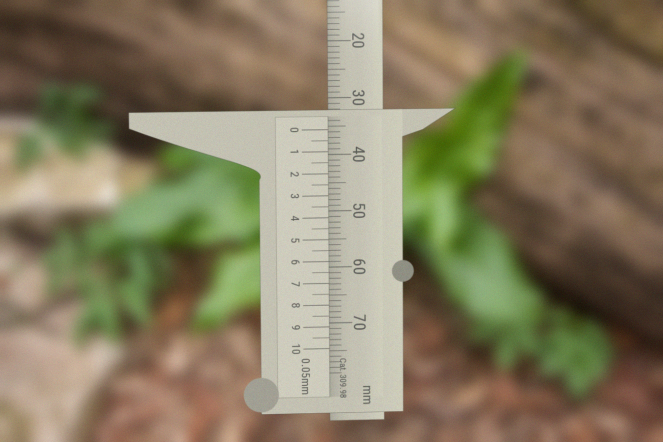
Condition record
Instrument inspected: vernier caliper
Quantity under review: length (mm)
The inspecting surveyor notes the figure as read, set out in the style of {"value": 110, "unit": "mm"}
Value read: {"value": 35.6, "unit": "mm"}
